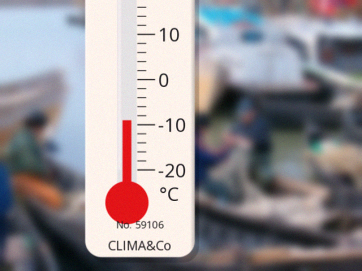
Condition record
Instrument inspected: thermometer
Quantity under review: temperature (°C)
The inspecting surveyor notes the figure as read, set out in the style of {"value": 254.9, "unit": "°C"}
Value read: {"value": -9, "unit": "°C"}
